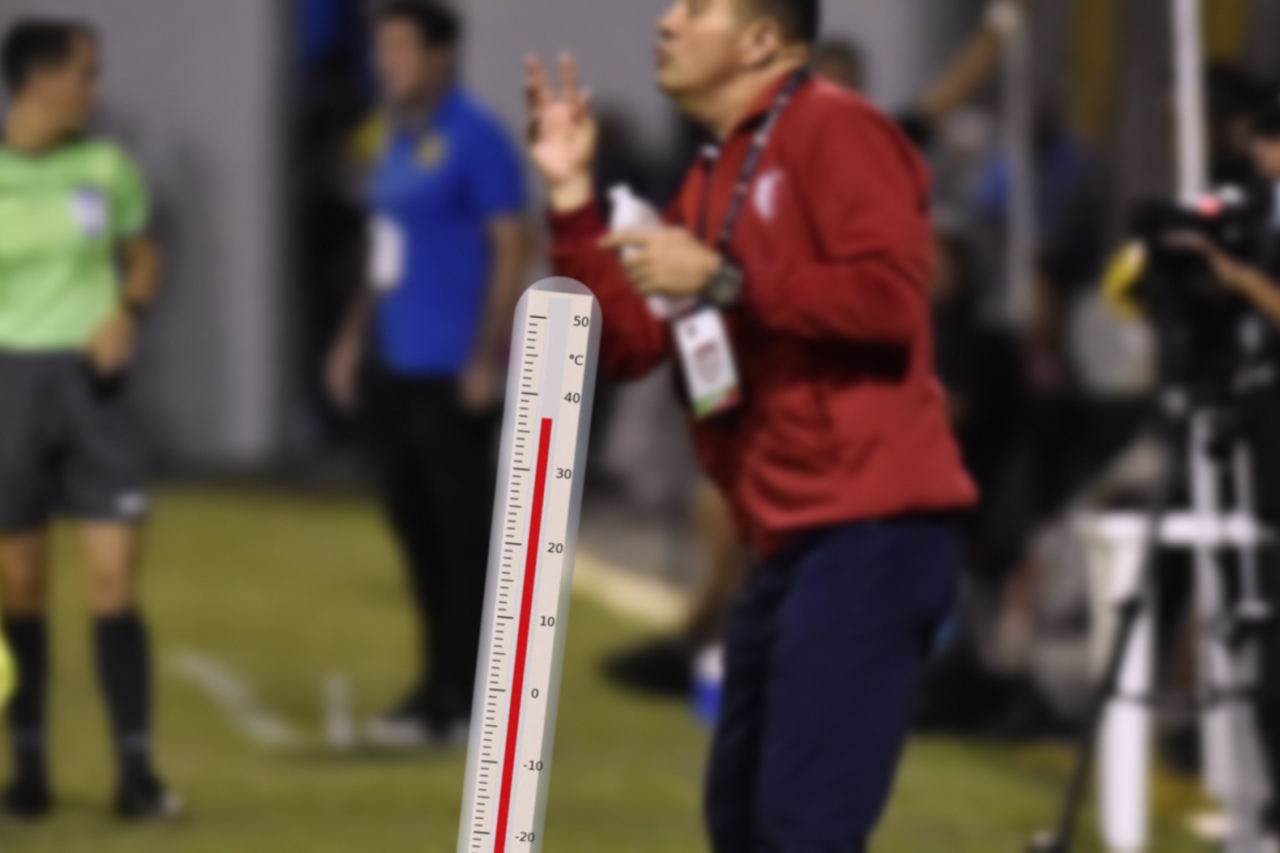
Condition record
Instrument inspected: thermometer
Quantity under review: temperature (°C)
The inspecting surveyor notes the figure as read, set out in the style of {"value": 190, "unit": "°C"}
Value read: {"value": 37, "unit": "°C"}
